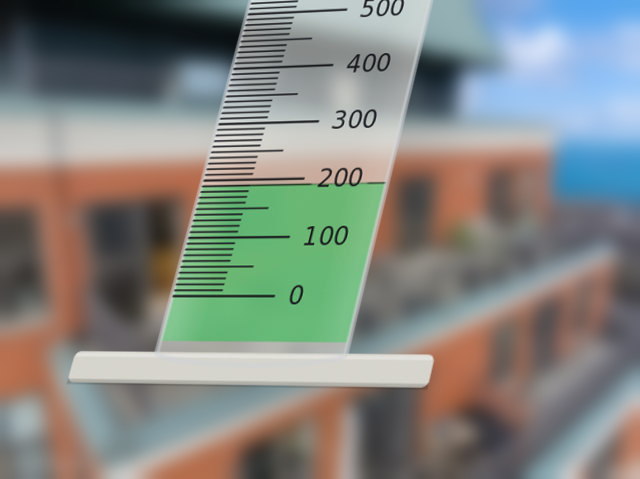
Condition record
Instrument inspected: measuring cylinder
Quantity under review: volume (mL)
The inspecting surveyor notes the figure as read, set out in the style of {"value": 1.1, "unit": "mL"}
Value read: {"value": 190, "unit": "mL"}
